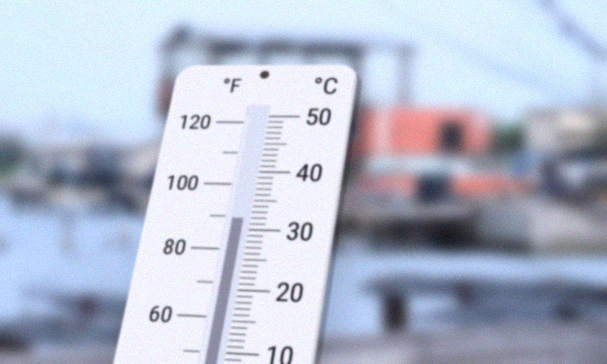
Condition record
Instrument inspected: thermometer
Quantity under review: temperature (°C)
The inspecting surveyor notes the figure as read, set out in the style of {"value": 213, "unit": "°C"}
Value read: {"value": 32, "unit": "°C"}
